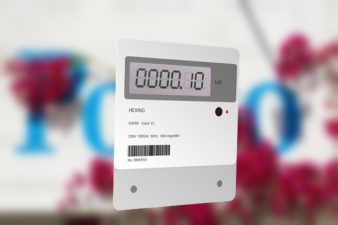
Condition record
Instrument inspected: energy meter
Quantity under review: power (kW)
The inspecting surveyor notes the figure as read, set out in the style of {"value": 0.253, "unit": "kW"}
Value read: {"value": 0.10, "unit": "kW"}
